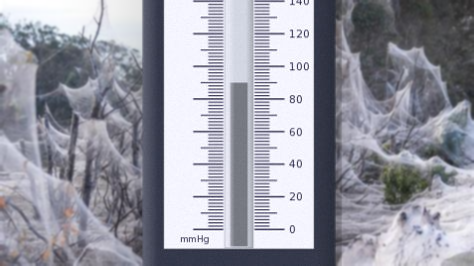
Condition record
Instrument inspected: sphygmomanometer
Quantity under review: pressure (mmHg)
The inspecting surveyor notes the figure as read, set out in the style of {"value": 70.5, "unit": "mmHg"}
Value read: {"value": 90, "unit": "mmHg"}
